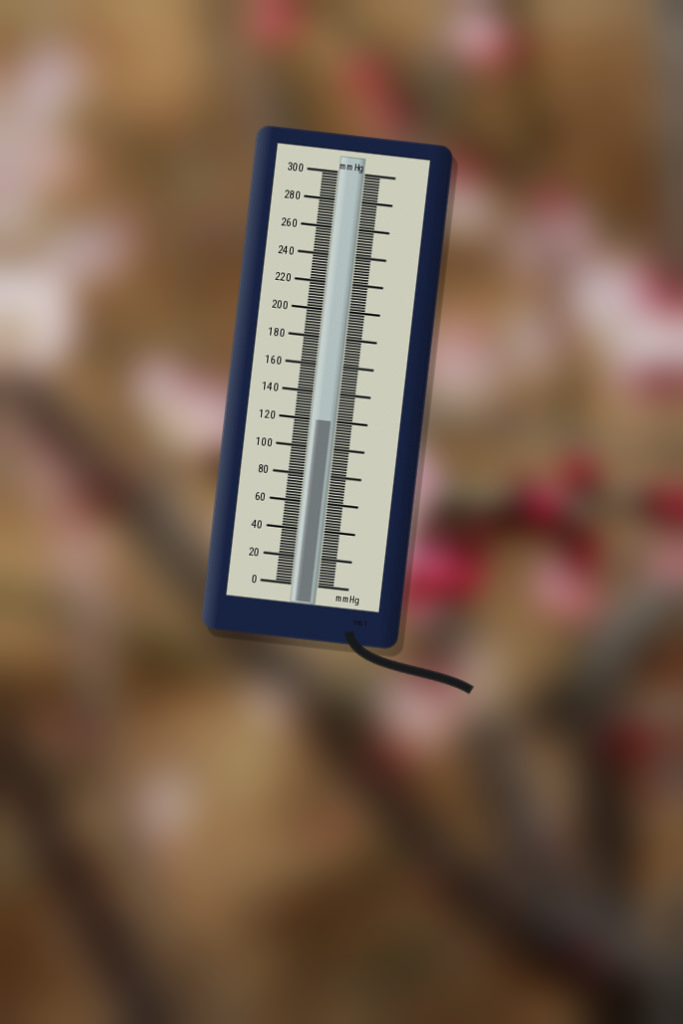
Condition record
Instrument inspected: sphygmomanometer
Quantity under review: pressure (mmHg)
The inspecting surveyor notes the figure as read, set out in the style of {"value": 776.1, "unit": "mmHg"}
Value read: {"value": 120, "unit": "mmHg"}
